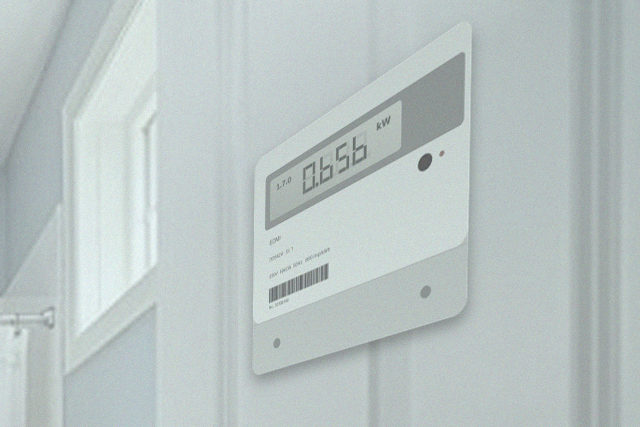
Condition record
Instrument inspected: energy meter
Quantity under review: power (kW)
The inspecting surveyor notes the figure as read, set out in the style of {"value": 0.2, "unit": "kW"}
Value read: {"value": 0.656, "unit": "kW"}
